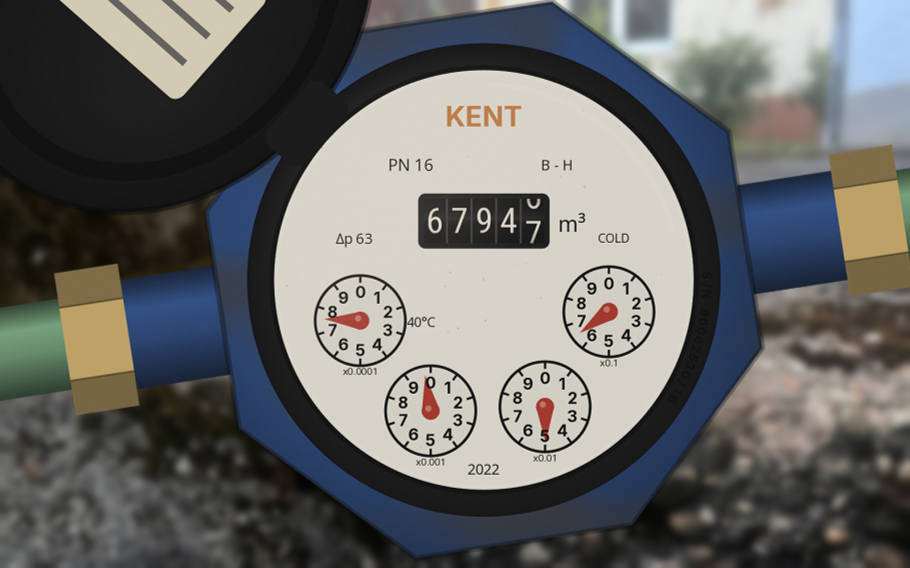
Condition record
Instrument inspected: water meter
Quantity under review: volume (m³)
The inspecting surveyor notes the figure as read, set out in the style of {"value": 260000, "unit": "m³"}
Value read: {"value": 67946.6497, "unit": "m³"}
